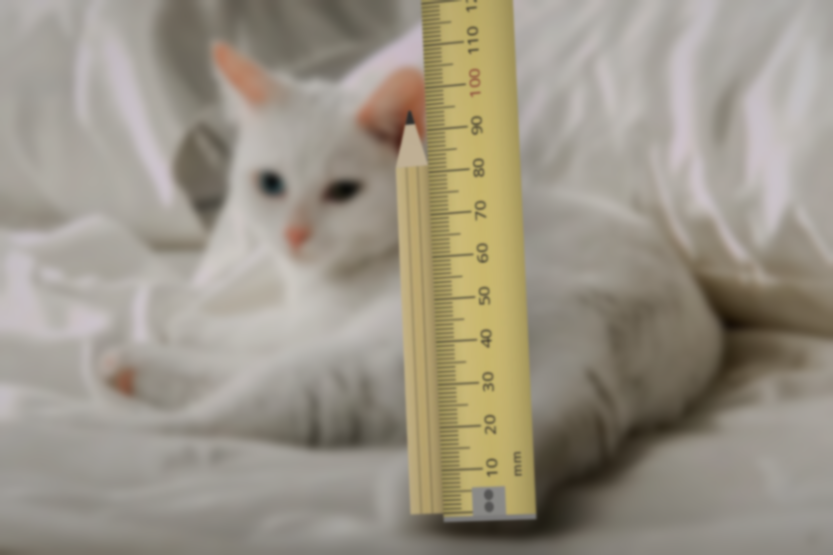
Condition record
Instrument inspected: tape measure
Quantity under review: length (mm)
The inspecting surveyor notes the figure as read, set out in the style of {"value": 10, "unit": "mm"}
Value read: {"value": 95, "unit": "mm"}
